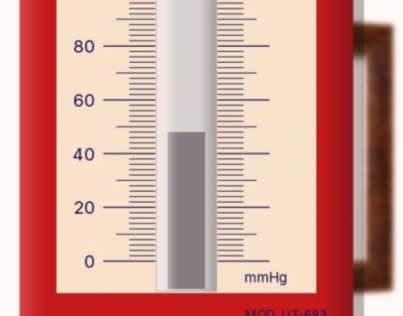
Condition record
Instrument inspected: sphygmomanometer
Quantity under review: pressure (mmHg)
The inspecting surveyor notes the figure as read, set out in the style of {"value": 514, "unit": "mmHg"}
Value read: {"value": 48, "unit": "mmHg"}
